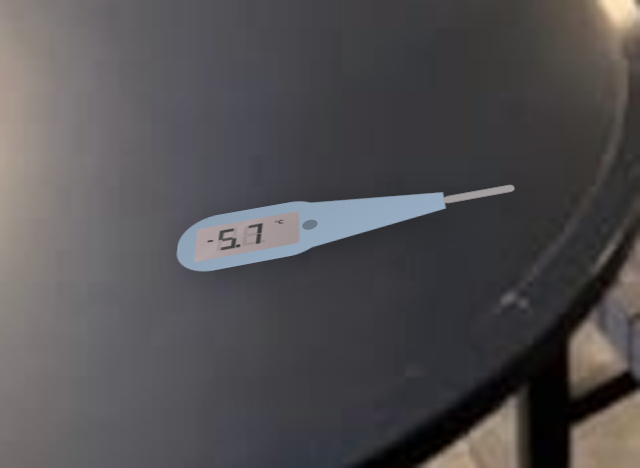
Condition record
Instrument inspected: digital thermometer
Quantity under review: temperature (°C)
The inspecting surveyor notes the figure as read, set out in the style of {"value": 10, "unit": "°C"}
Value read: {"value": -5.7, "unit": "°C"}
